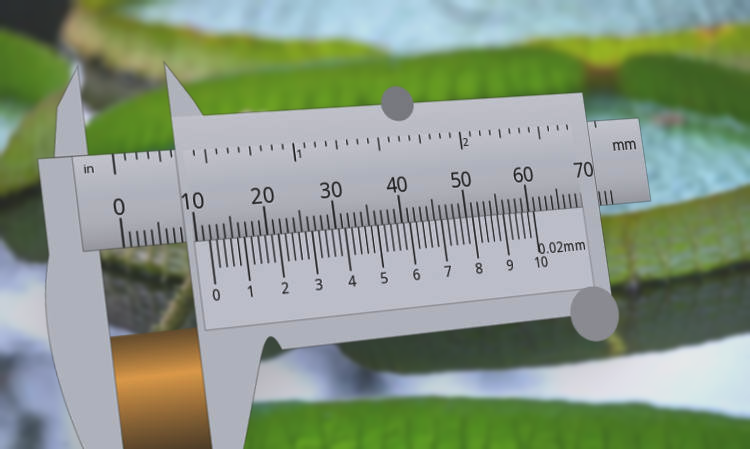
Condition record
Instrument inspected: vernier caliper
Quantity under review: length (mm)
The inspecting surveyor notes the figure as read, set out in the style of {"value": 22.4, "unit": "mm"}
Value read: {"value": 11.8, "unit": "mm"}
